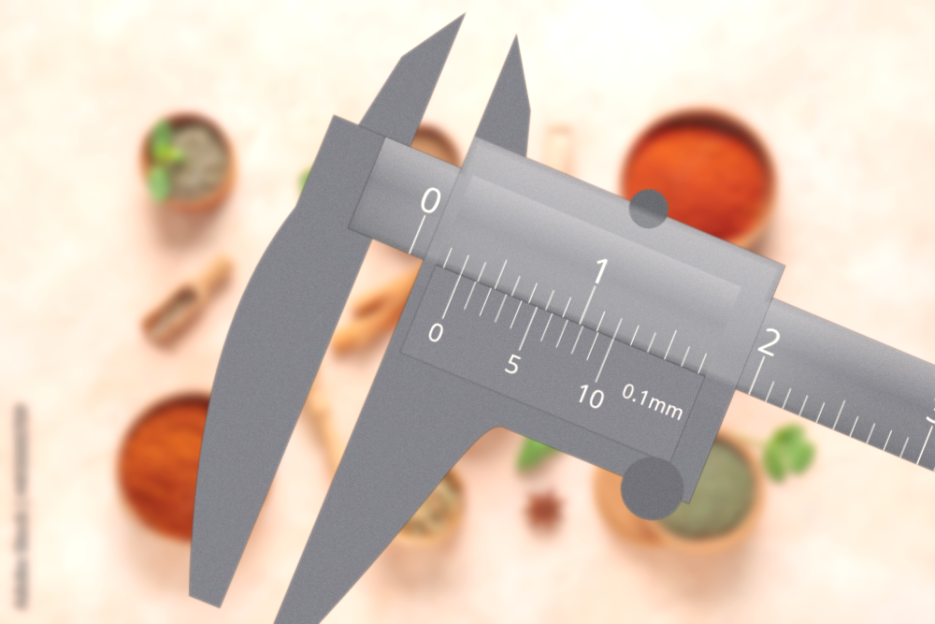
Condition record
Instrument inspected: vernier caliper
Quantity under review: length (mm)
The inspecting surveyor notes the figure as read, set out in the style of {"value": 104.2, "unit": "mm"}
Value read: {"value": 3.0, "unit": "mm"}
